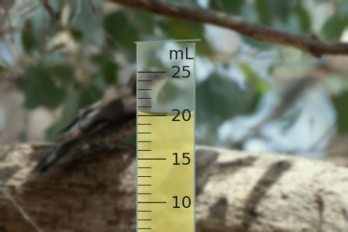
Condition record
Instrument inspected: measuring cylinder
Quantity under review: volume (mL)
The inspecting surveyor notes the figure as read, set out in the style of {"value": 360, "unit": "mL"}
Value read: {"value": 20, "unit": "mL"}
